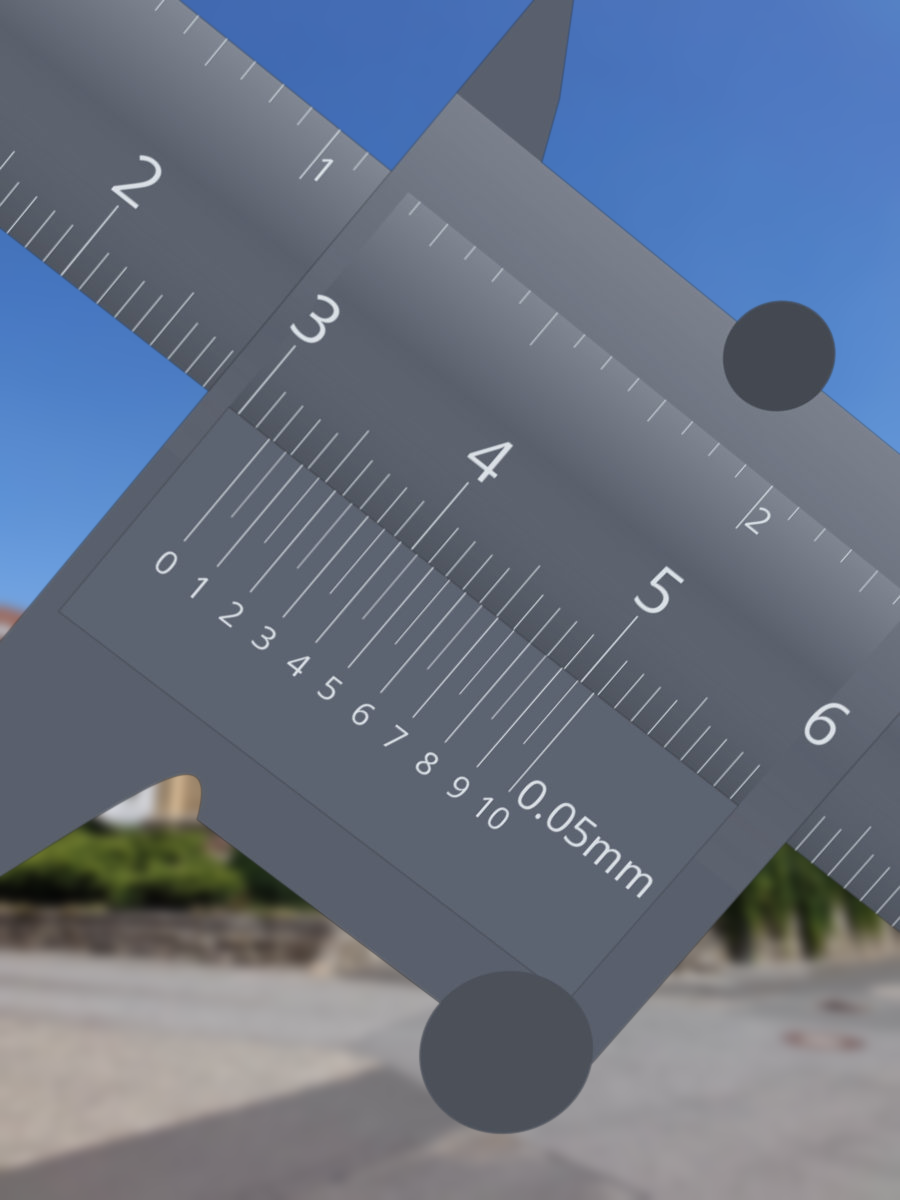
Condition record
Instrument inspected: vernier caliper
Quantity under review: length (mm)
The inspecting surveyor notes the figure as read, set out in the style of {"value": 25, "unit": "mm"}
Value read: {"value": 31.8, "unit": "mm"}
